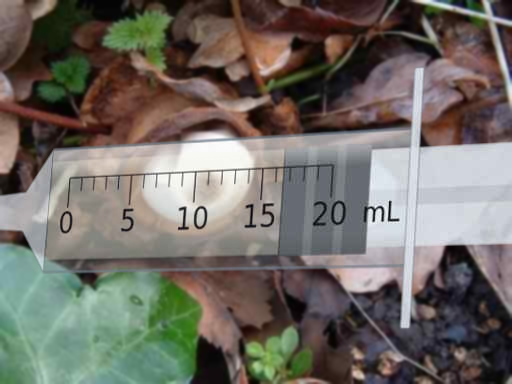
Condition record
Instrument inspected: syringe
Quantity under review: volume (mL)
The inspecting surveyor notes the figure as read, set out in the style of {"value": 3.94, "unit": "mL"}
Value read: {"value": 16.5, "unit": "mL"}
